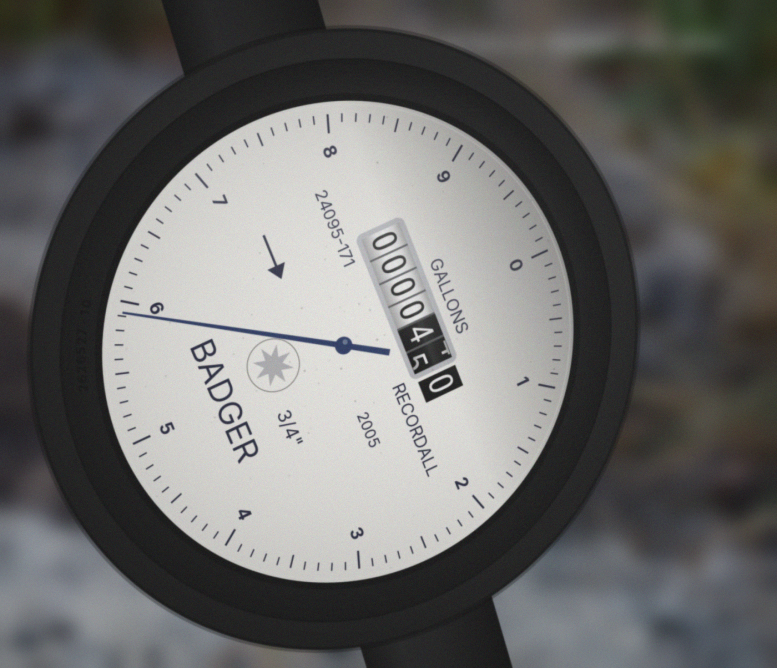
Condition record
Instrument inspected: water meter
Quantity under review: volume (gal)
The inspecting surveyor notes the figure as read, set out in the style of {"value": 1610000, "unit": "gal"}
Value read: {"value": 445.9, "unit": "gal"}
